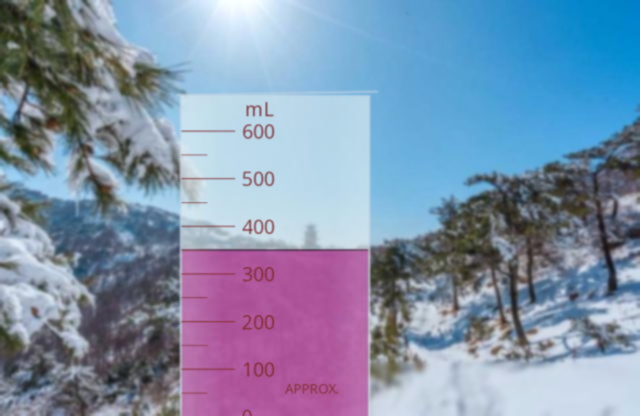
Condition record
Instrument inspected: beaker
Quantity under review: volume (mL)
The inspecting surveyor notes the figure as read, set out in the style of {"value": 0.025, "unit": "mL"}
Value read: {"value": 350, "unit": "mL"}
